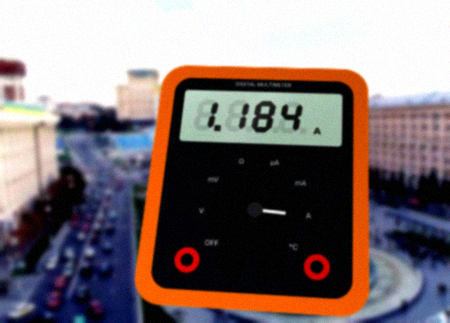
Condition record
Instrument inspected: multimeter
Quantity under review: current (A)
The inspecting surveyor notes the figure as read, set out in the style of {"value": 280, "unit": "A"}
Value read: {"value": 1.184, "unit": "A"}
